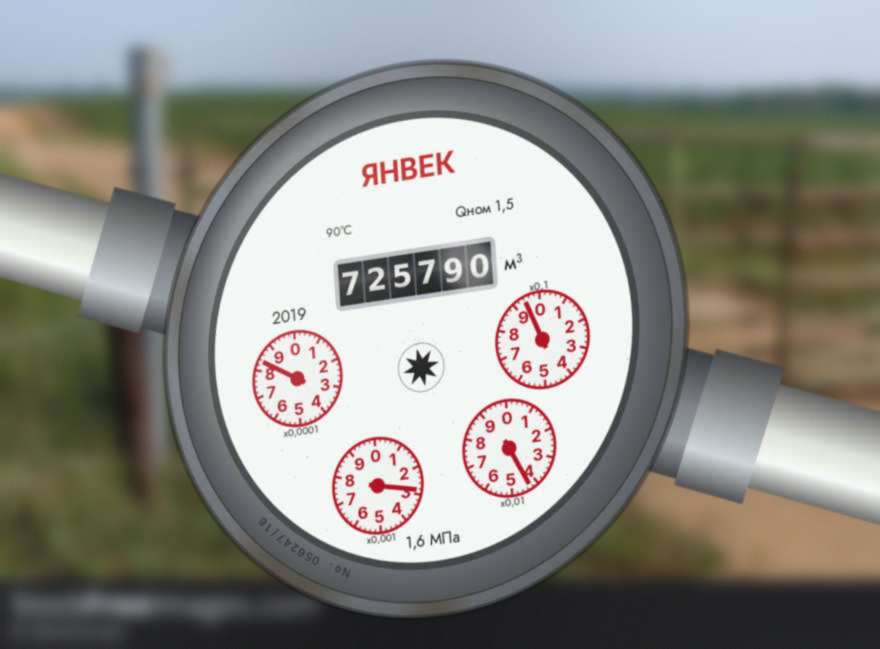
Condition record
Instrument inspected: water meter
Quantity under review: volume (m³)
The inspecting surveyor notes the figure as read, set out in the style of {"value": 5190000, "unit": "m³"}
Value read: {"value": 725789.9428, "unit": "m³"}
